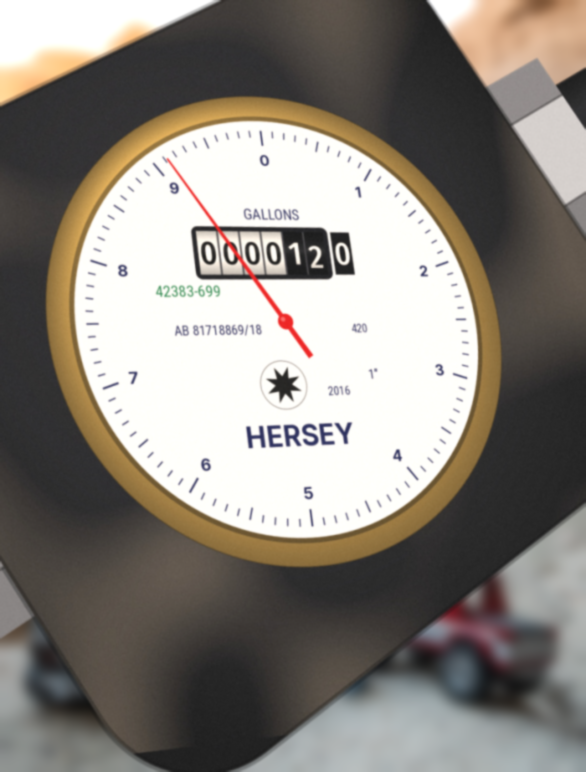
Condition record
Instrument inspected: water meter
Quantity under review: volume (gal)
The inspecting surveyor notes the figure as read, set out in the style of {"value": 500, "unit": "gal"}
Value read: {"value": 119.1, "unit": "gal"}
